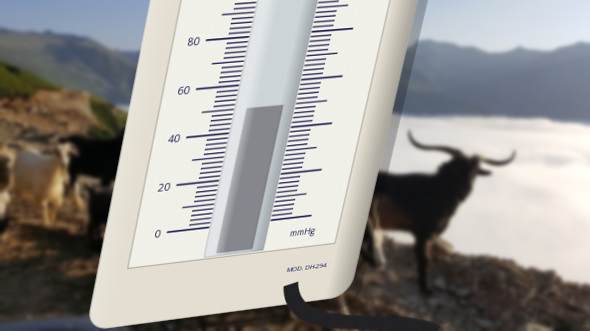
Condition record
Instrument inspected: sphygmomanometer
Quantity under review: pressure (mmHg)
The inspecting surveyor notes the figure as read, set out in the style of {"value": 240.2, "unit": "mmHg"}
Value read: {"value": 50, "unit": "mmHg"}
